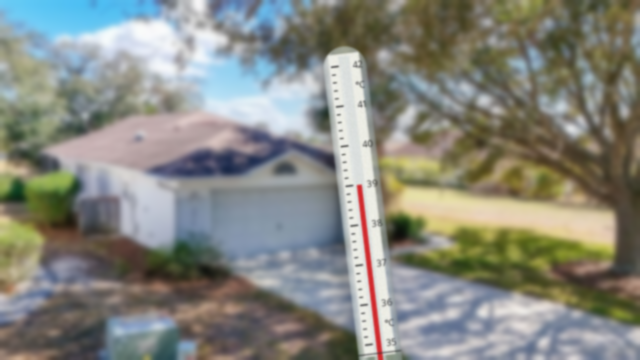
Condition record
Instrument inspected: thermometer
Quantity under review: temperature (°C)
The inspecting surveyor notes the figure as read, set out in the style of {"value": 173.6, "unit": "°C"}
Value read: {"value": 39, "unit": "°C"}
